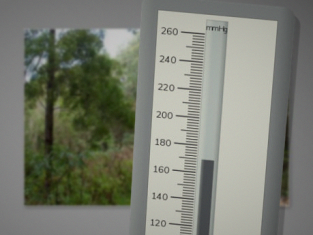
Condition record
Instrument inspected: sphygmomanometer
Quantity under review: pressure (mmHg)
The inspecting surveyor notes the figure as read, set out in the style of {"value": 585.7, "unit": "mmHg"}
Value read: {"value": 170, "unit": "mmHg"}
